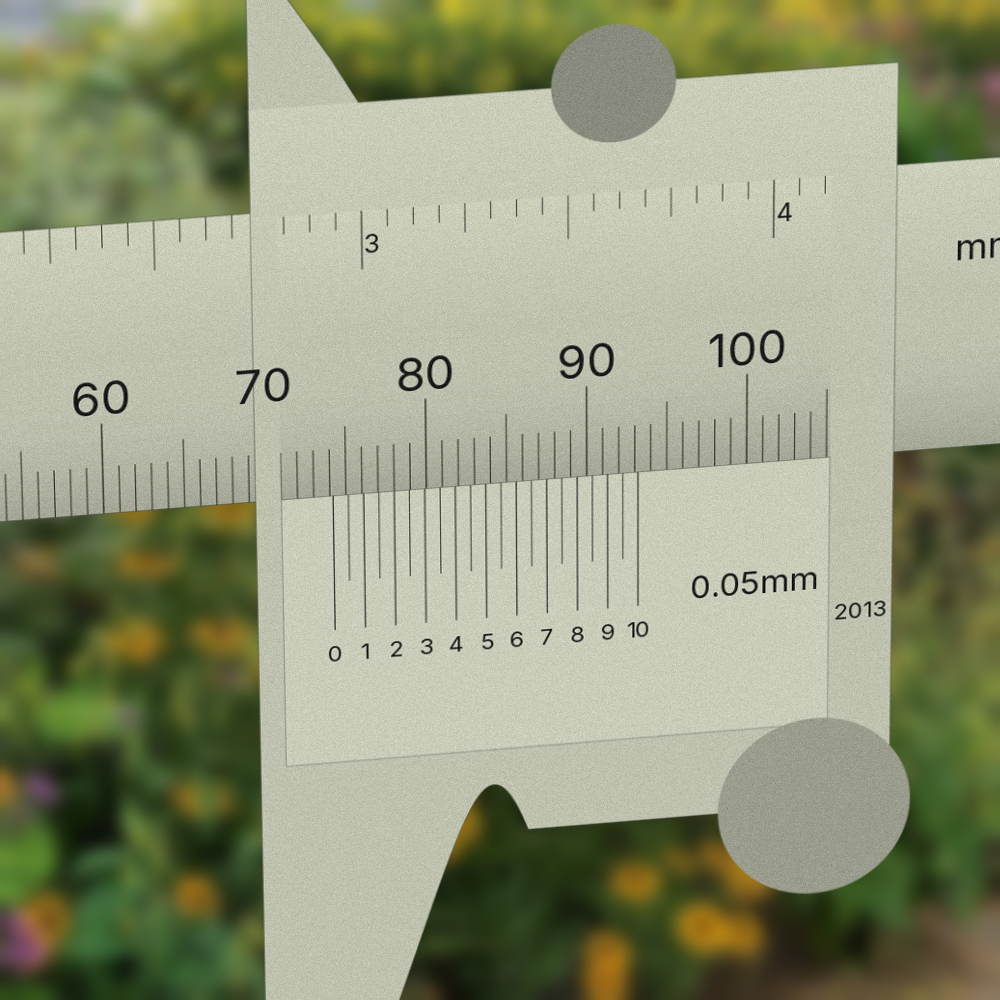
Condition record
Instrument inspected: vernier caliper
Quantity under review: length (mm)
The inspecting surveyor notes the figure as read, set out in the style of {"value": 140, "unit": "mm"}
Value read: {"value": 74.2, "unit": "mm"}
